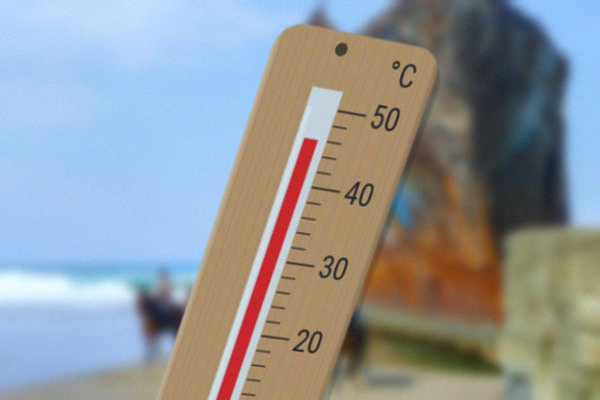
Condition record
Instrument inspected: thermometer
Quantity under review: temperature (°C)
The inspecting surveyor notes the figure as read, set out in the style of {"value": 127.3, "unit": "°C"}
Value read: {"value": 46, "unit": "°C"}
